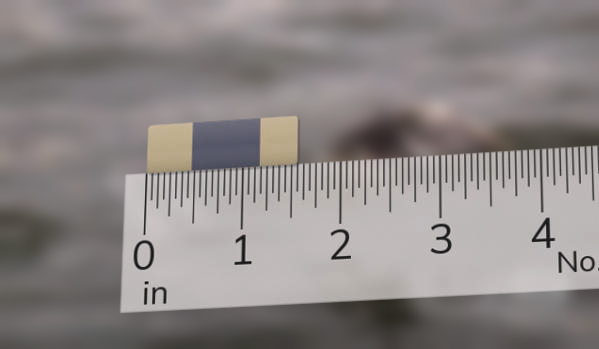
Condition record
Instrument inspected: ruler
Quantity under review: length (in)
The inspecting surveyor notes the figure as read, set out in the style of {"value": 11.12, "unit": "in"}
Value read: {"value": 1.5625, "unit": "in"}
